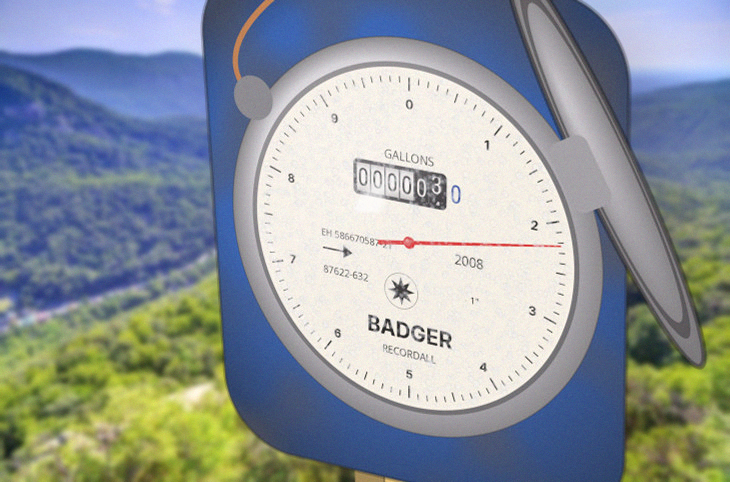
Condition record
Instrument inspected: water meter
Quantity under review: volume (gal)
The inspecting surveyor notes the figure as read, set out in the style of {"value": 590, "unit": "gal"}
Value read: {"value": 32.2, "unit": "gal"}
